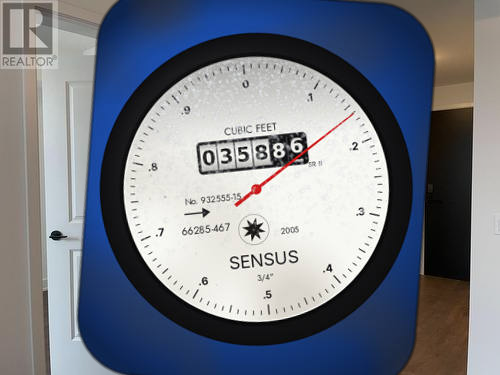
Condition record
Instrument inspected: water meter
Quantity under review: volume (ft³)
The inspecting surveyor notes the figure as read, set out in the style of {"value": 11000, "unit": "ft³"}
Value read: {"value": 35886.16, "unit": "ft³"}
